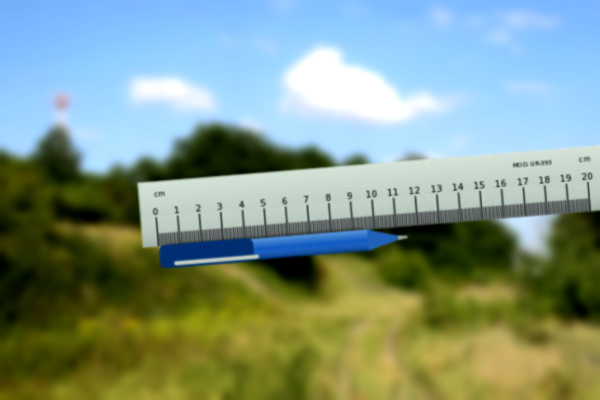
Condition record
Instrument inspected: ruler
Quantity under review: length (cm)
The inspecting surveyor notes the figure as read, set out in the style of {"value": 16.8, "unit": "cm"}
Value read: {"value": 11.5, "unit": "cm"}
